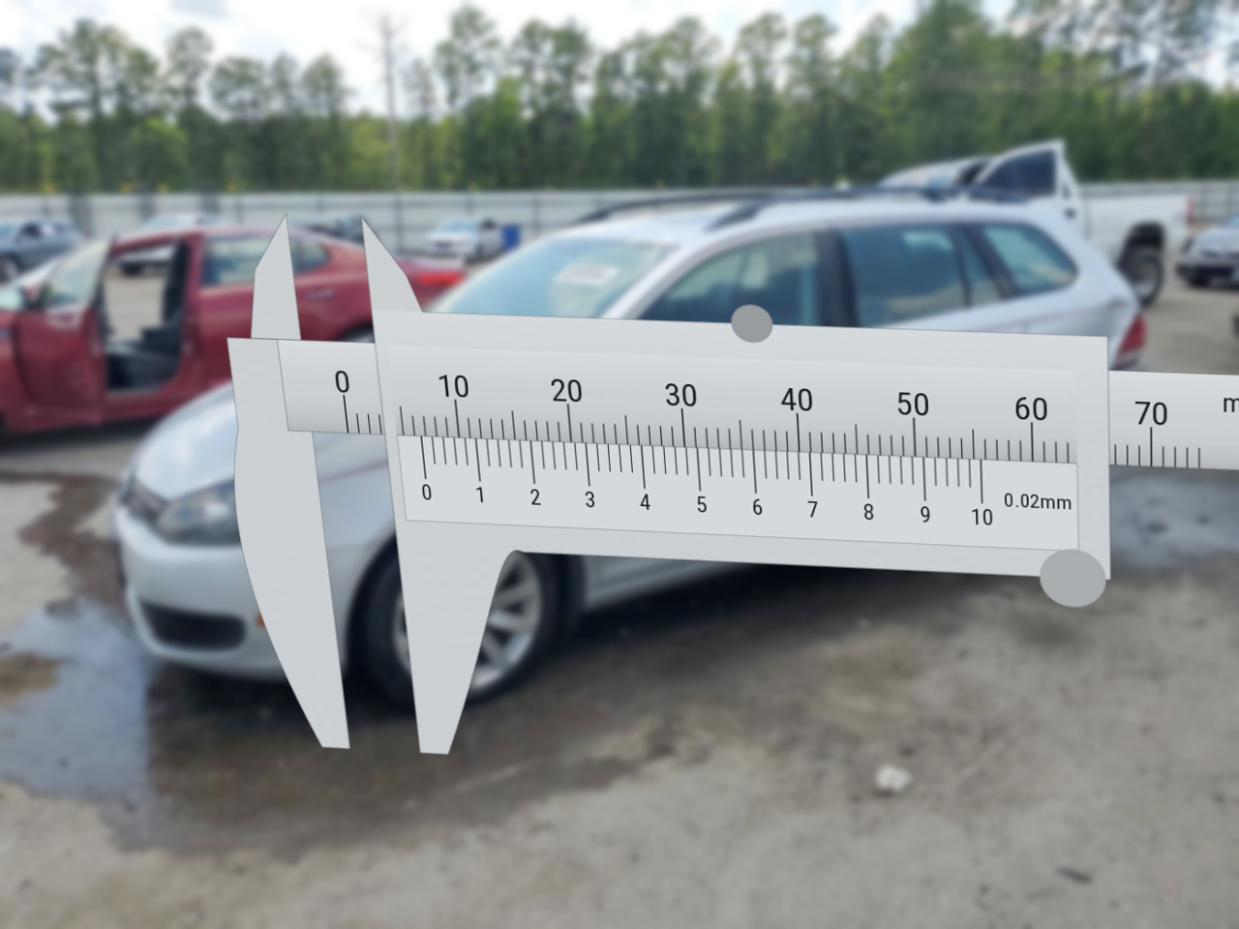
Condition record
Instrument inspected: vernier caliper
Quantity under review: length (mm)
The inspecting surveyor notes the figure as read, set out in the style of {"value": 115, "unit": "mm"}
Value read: {"value": 6.6, "unit": "mm"}
